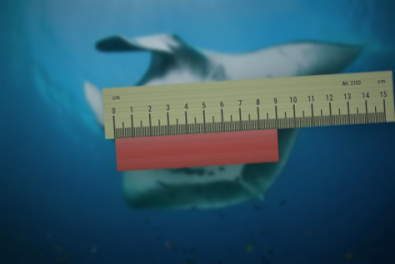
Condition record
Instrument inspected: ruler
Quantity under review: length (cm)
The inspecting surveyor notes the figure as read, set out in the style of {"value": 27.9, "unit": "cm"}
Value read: {"value": 9, "unit": "cm"}
